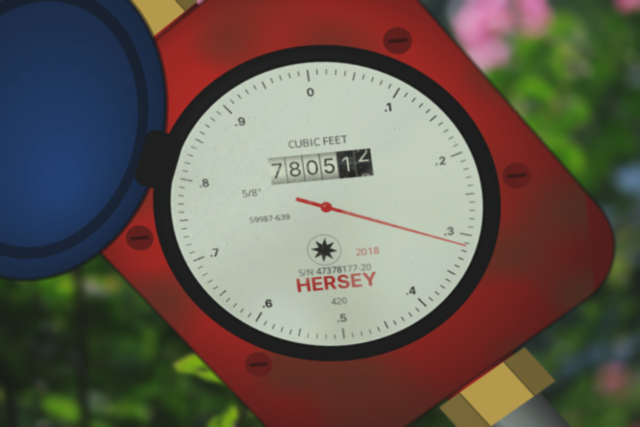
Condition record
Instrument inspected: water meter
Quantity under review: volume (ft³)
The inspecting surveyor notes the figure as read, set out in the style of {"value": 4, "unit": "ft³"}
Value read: {"value": 780512.31, "unit": "ft³"}
